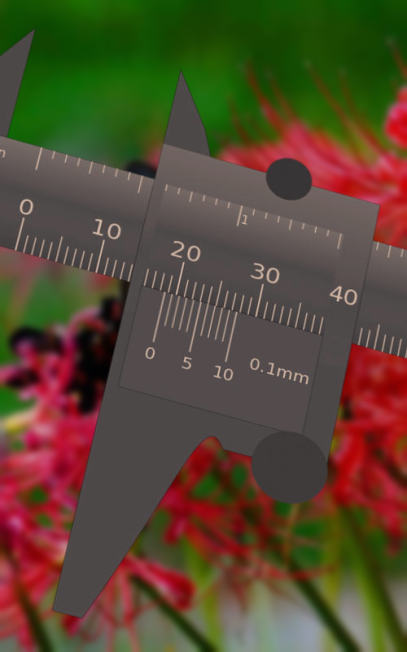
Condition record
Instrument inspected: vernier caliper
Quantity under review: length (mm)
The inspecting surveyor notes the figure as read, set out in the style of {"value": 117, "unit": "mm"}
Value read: {"value": 18.6, "unit": "mm"}
